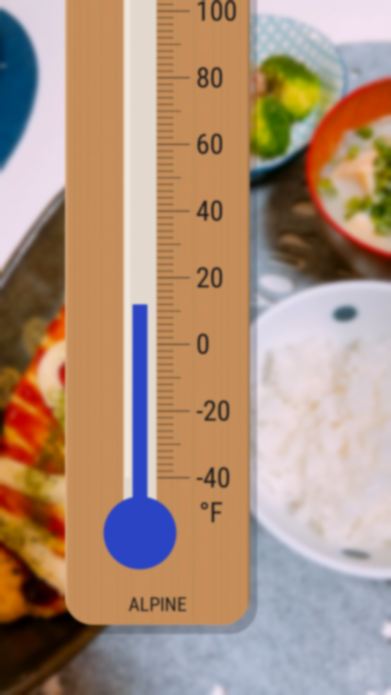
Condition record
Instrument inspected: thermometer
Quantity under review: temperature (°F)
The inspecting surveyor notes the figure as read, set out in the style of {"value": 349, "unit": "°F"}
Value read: {"value": 12, "unit": "°F"}
